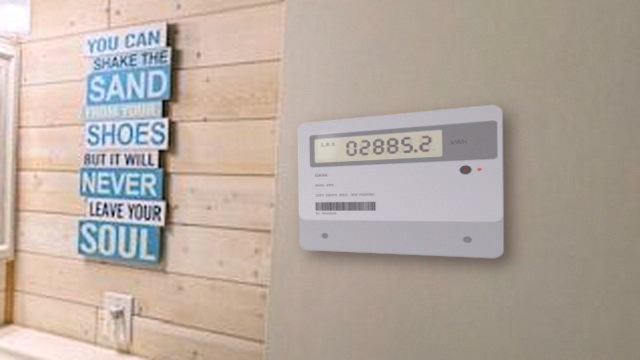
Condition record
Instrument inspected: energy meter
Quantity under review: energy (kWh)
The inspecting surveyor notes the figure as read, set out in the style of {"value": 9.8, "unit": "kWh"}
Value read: {"value": 2885.2, "unit": "kWh"}
